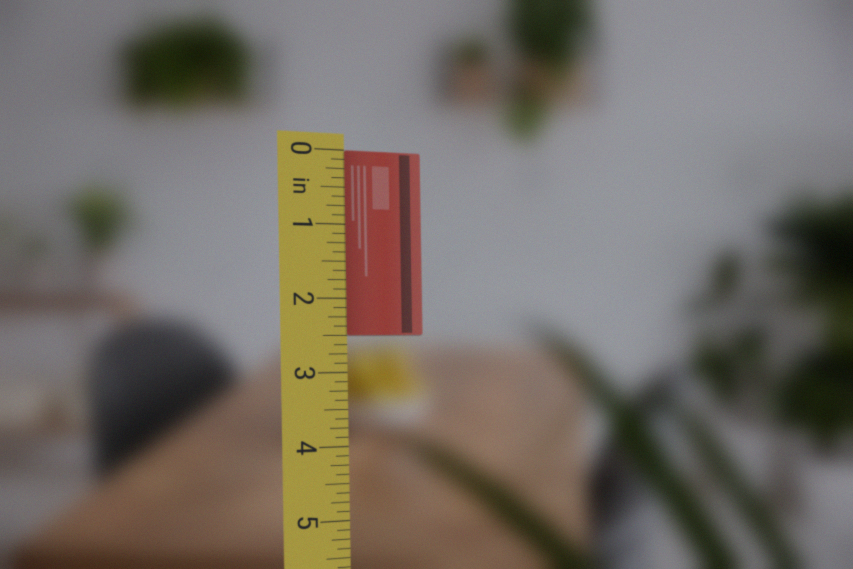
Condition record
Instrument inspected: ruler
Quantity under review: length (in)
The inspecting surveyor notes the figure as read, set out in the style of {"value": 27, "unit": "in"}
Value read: {"value": 2.5, "unit": "in"}
